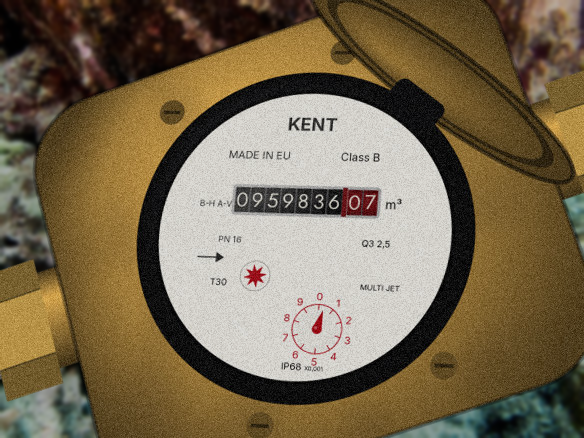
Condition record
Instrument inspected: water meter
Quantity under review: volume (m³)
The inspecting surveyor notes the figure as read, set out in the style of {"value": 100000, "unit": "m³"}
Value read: {"value": 959836.070, "unit": "m³"}
